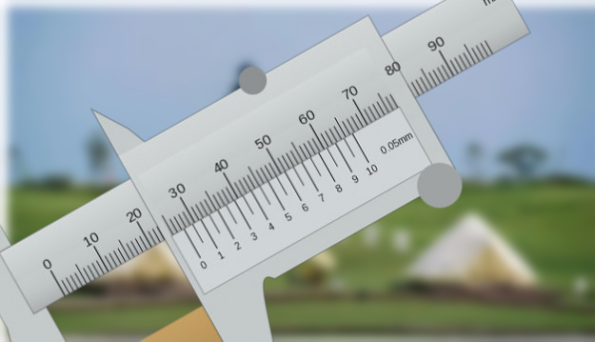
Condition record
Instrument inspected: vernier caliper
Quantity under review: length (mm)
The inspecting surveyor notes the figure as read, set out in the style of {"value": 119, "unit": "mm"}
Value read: {"value": 27.5, "unit": "mm"}
